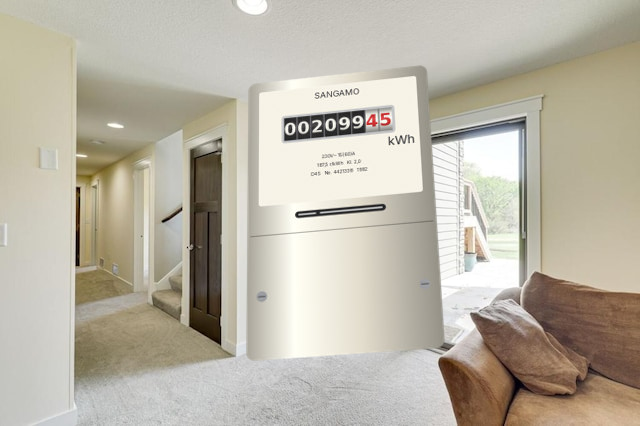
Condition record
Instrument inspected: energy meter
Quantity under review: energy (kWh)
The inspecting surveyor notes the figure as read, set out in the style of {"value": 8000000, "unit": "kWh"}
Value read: {"value": 2099.45, "unit": "kWh"}
